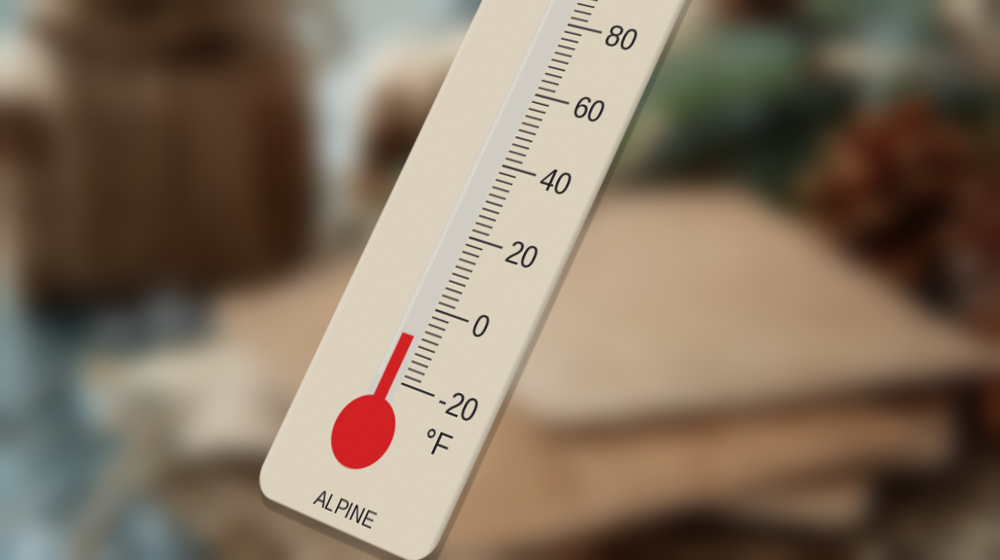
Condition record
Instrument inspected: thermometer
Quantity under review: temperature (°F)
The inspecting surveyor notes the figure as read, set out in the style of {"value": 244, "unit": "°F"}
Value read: {"value": -8, "unit": "°F"}
